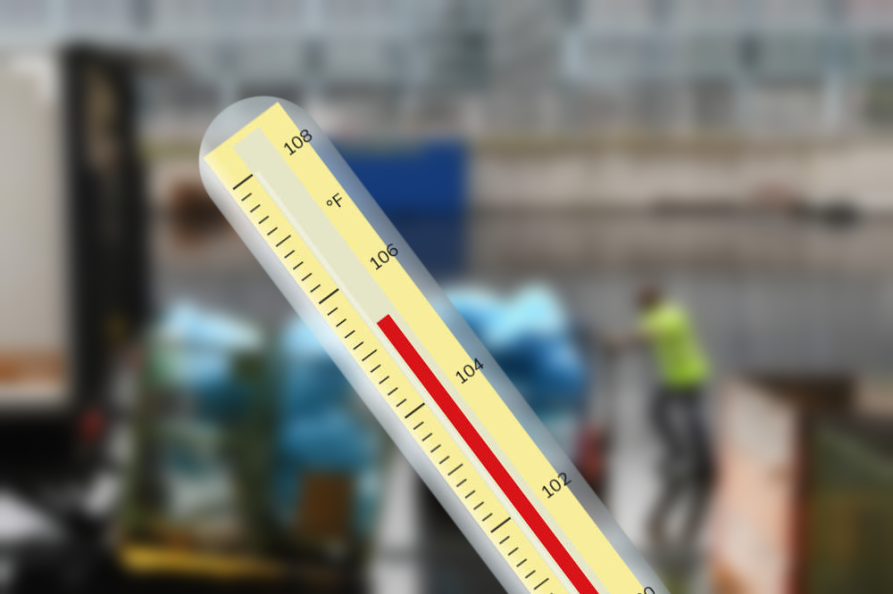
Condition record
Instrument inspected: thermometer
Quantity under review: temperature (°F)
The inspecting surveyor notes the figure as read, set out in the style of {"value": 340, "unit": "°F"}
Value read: {"value": 105.3, "unit": "°F"}
